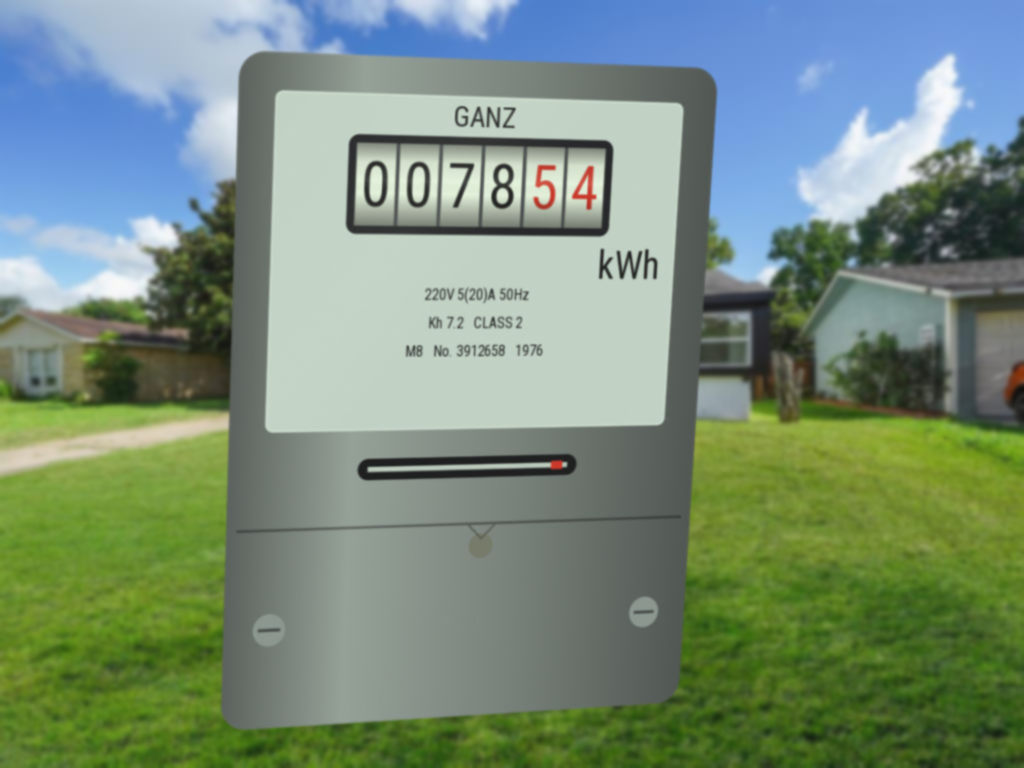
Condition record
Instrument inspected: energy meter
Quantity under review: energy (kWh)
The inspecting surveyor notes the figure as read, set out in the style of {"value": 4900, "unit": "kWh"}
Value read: {"value": 78.54, "unit": "kWh"}
